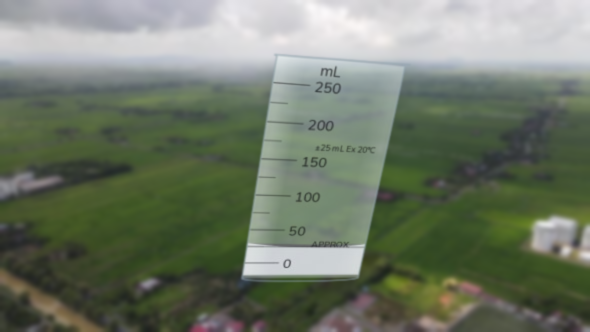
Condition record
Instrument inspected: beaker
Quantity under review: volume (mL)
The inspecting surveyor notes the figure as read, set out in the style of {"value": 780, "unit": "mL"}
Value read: {"value": 25, "unit": "mL"}
